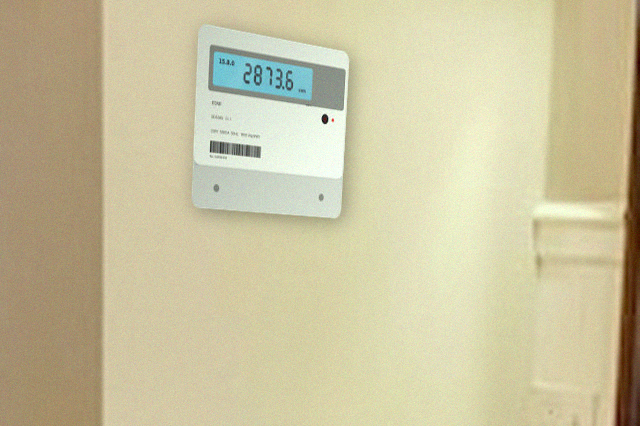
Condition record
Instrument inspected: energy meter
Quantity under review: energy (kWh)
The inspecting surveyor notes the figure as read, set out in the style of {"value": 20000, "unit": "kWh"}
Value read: {"value": 2873.6, "unit": "kWh"}
